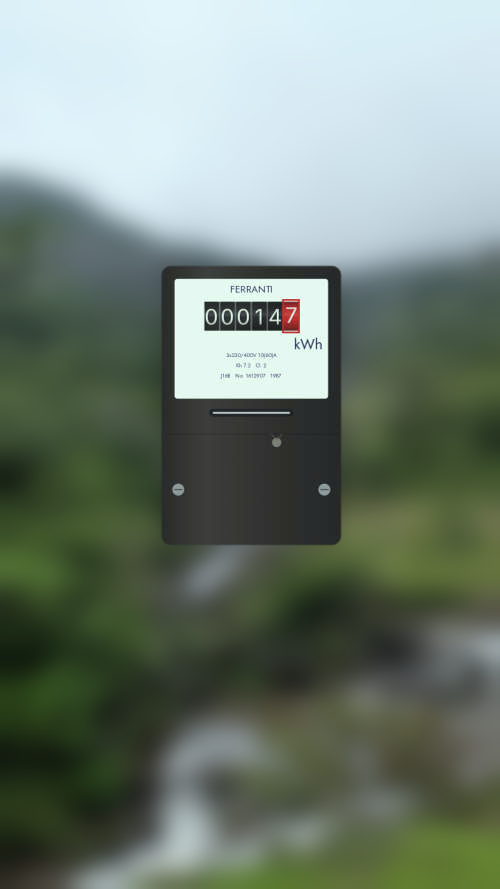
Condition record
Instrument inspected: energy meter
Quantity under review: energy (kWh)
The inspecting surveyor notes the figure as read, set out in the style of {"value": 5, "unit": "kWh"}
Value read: {"value": 14.7, "unit": "kWh"}
